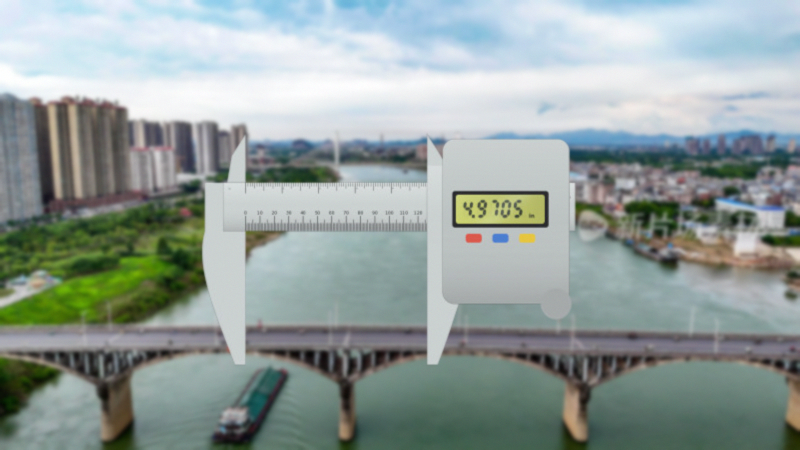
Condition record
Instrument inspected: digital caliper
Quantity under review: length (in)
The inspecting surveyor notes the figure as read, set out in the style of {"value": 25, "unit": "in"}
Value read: {"value": 4.9705, "unit": "in"}
